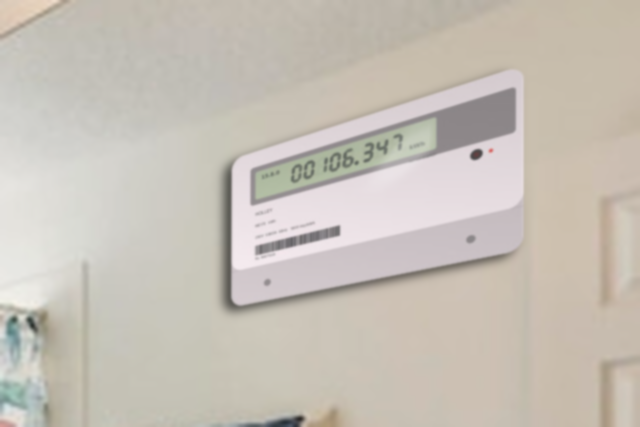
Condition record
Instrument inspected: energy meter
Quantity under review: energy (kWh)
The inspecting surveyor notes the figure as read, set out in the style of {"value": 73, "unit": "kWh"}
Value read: {"value": 106.347, "unit": "kWh"}
